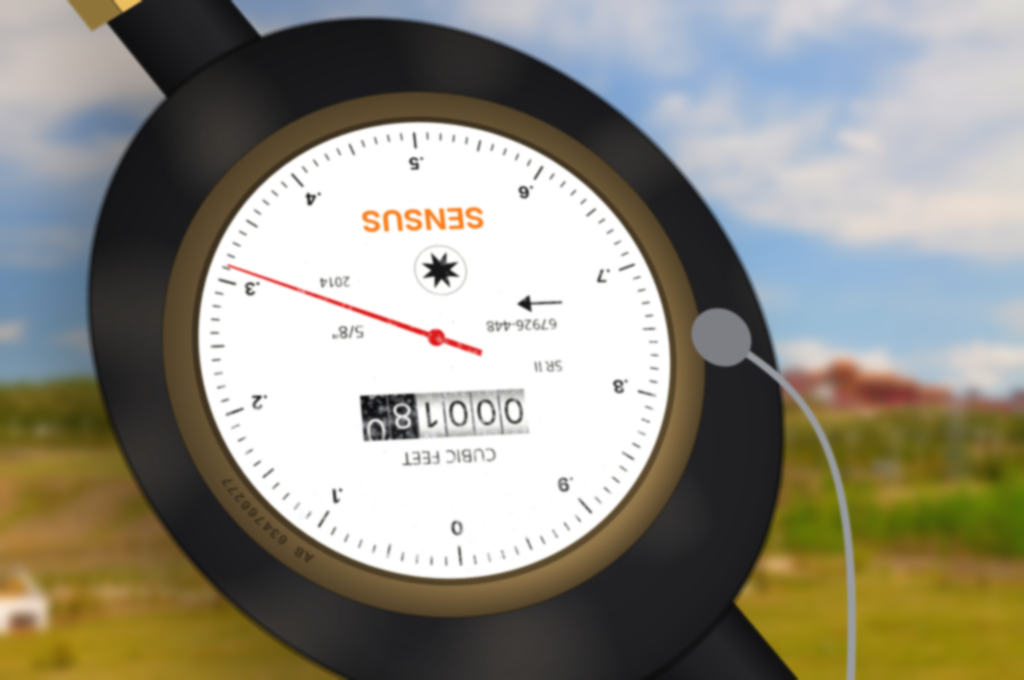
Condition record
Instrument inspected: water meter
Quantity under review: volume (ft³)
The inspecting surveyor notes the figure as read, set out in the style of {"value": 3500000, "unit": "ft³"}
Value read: {"value": 180.31, "unit": "ft³"}
